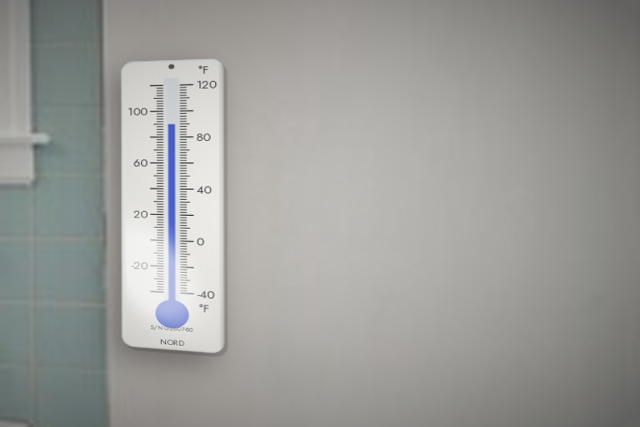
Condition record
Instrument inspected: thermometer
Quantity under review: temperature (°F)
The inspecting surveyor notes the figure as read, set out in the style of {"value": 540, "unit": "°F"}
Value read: {"value": 90, "unit": "°F"}
